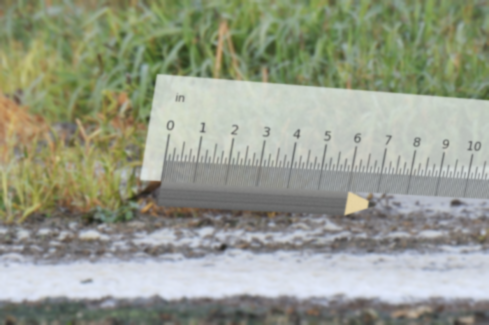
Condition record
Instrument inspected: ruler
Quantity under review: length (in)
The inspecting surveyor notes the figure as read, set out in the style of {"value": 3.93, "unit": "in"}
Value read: {"value": 7, "unit": "in"}
